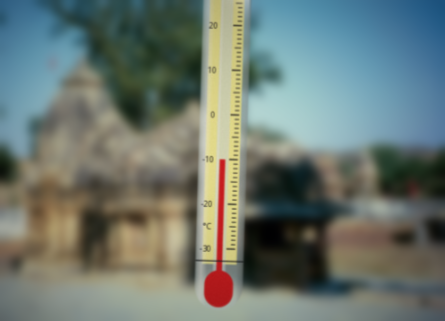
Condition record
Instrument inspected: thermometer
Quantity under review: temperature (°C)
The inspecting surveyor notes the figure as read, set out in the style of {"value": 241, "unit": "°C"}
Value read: {"value": -10, "unit": "°C"}
